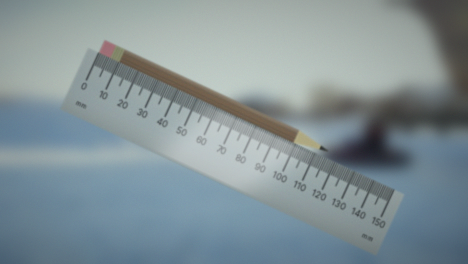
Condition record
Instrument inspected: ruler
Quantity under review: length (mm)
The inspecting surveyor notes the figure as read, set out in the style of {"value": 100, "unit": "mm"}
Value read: {"value": 115, "unit": "mm"}
